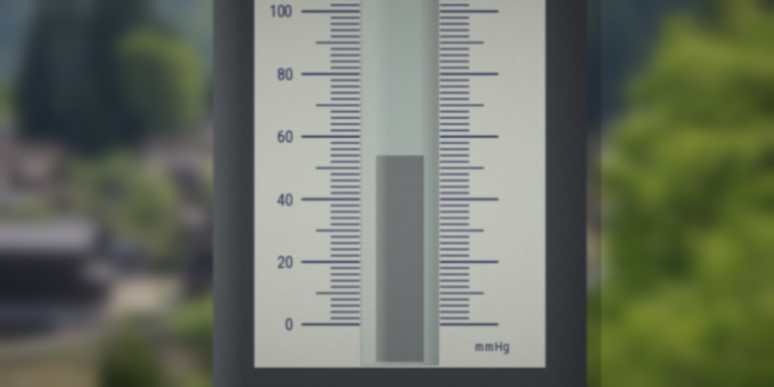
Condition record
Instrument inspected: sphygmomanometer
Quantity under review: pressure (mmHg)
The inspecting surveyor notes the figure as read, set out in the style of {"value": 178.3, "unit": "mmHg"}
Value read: {"value": 54, "unit": "mmHg"}
